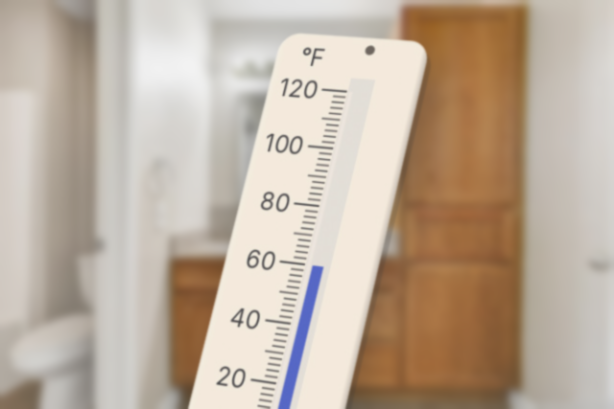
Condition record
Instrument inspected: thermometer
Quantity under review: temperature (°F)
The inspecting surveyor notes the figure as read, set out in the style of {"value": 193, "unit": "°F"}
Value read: {"value": 60, "unit": "°F"}
